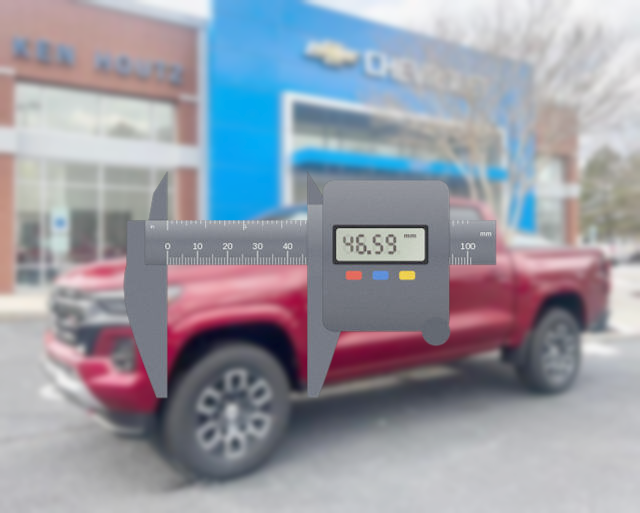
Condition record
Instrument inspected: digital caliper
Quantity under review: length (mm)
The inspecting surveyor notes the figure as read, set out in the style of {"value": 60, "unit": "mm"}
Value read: {"value": 46.59, "unit": "mm"}
